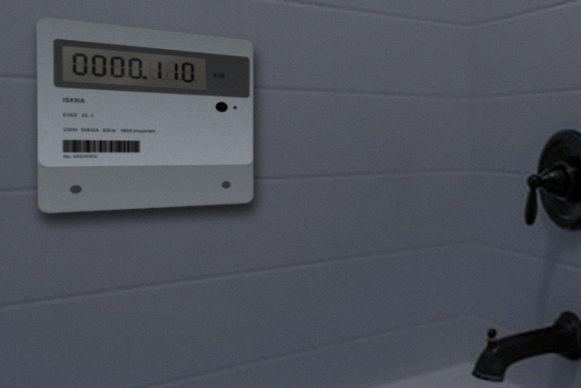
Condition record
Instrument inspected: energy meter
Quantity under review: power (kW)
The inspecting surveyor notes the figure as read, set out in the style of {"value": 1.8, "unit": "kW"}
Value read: {"value": 0.110, "unit": "kW"}
